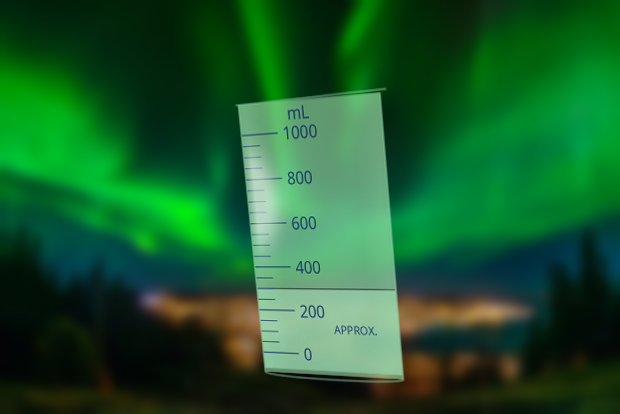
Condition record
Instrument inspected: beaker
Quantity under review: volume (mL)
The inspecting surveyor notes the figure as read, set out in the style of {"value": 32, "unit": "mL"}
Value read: {"value": 300, "unit": "mL"}
